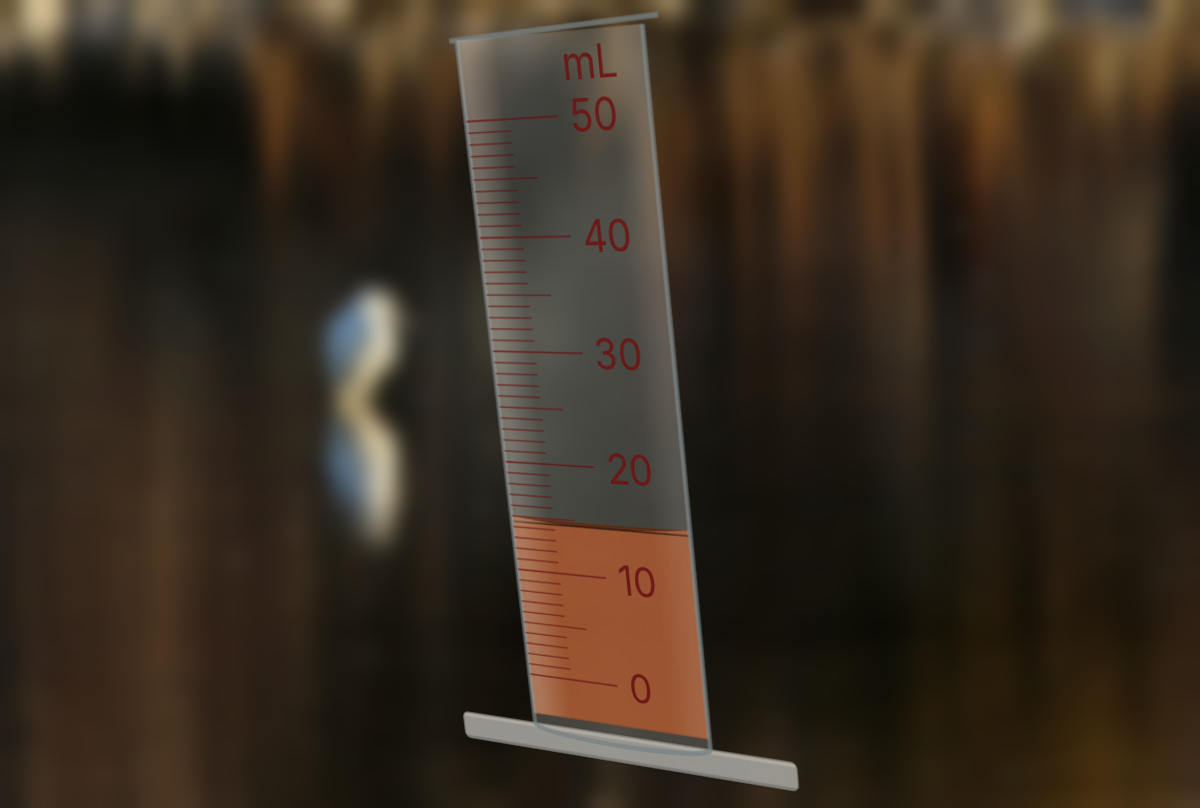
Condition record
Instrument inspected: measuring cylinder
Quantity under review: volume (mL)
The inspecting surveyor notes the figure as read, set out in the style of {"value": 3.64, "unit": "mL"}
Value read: {"value": 14.5, "unit": "mL"}
